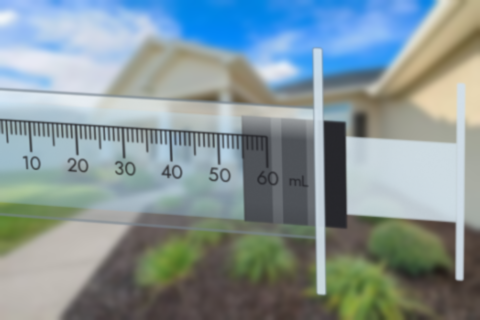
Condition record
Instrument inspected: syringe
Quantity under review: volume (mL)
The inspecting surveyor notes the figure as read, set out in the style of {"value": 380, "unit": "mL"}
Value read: {"value": 55, "unit": "mL"}
